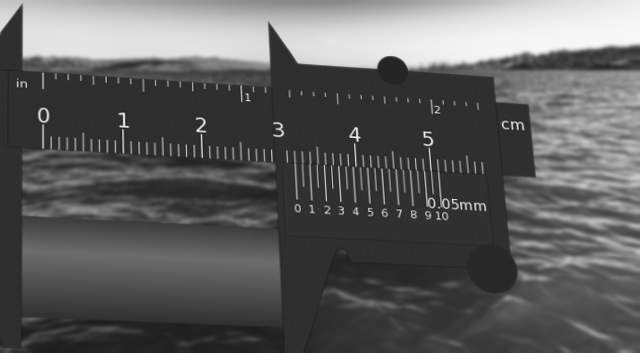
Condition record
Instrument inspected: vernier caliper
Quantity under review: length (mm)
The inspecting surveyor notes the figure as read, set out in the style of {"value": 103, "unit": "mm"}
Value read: {"value": 32.0, "unit": "mm"}
